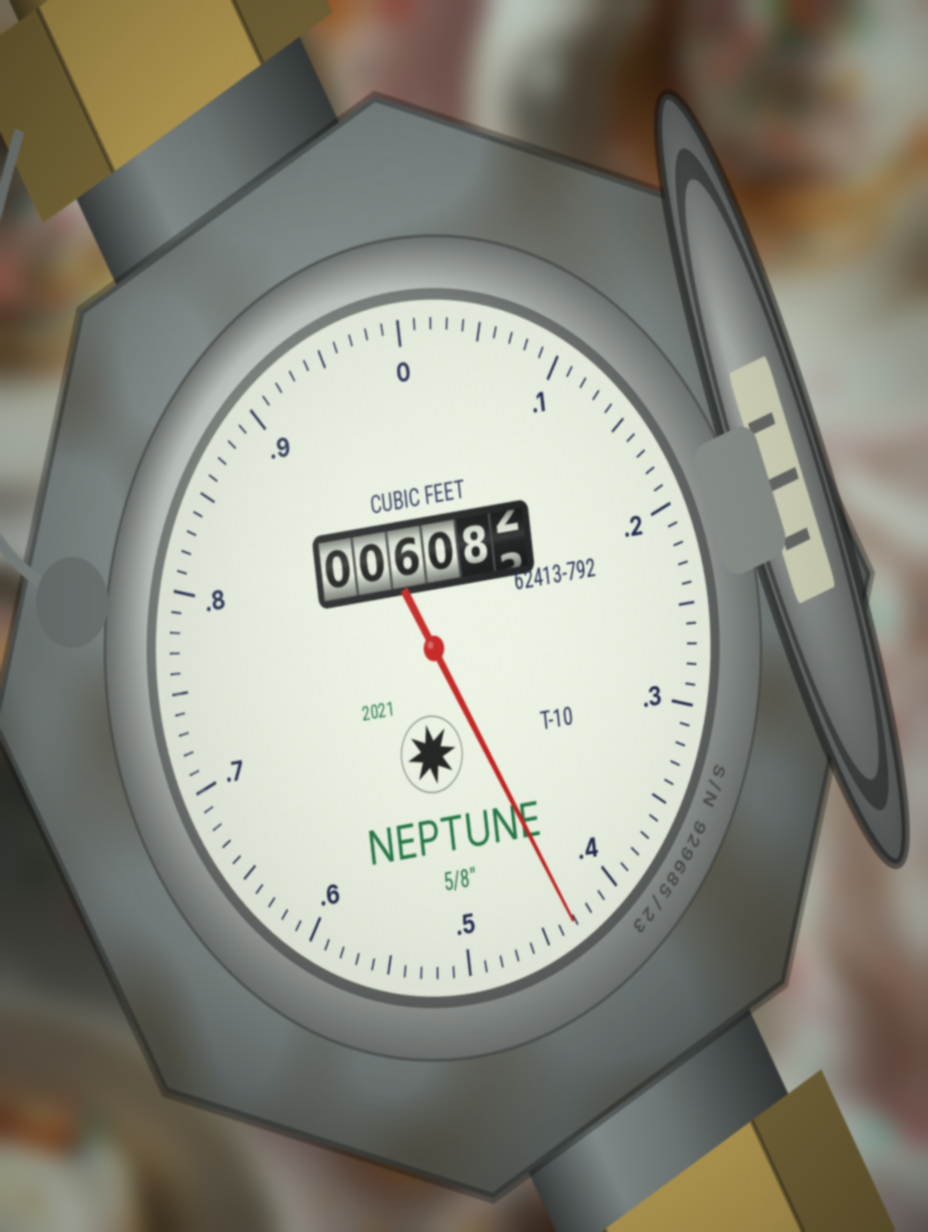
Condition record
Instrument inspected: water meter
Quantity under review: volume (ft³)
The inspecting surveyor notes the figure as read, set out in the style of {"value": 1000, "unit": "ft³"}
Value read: {"value": 6082.43, "unit": "ft³"}
